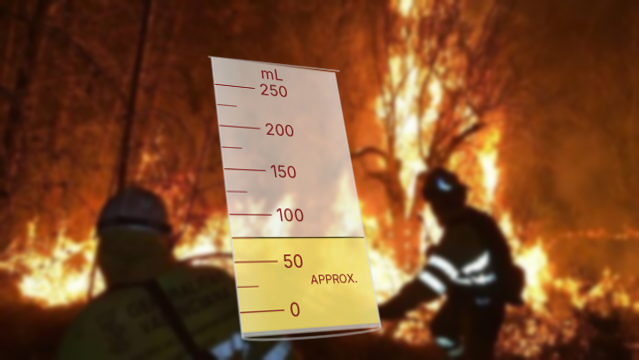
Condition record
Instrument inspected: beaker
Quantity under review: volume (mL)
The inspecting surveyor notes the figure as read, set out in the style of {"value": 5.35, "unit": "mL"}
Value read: {"value": 75, "unit": "mL"}
